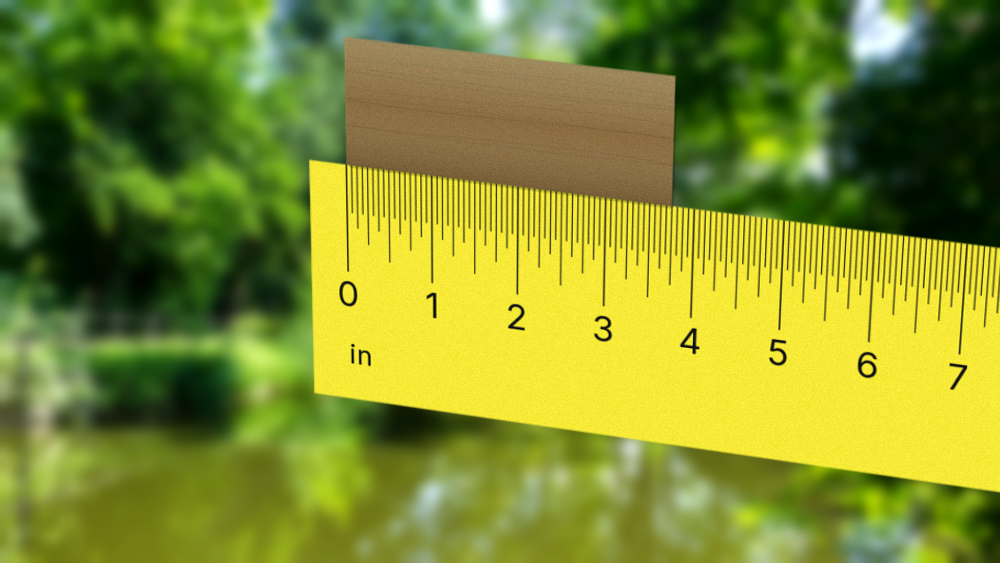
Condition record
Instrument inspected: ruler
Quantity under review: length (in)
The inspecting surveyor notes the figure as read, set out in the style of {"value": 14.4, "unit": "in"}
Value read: {"value": 3.75, "unit": "in"}
